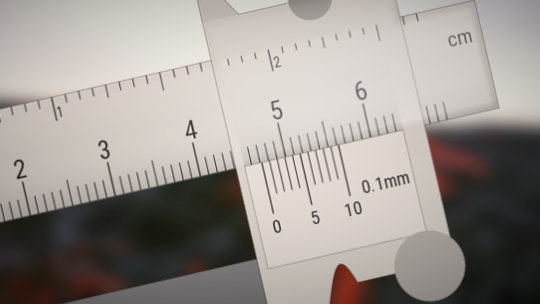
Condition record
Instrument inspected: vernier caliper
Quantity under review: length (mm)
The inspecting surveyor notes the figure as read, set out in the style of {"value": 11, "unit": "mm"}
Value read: {"value": 47.2, "unit": "mm"}
